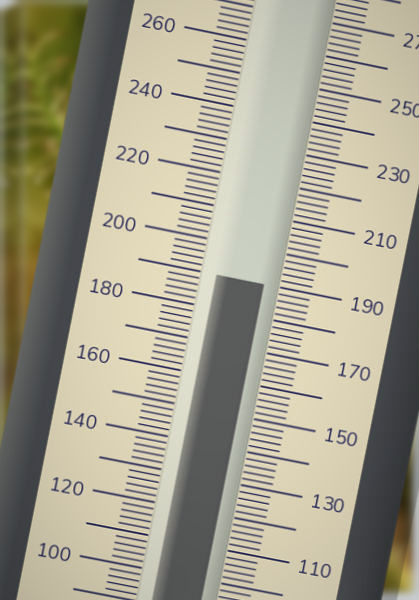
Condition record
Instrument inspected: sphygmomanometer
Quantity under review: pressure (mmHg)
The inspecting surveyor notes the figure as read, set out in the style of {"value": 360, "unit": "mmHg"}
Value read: {"value": 190, "unit": "mmHg"}
